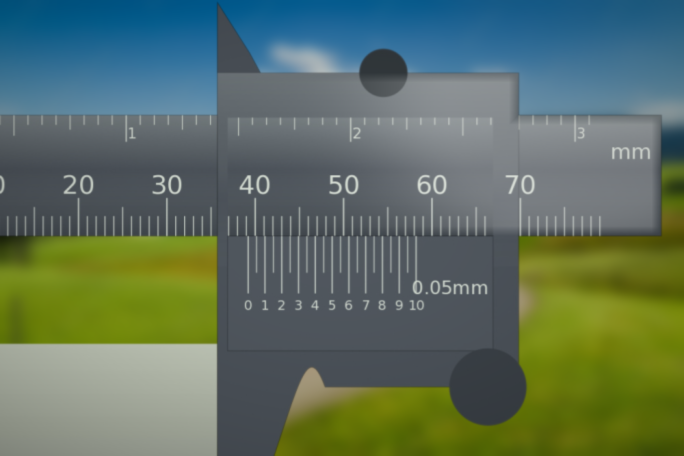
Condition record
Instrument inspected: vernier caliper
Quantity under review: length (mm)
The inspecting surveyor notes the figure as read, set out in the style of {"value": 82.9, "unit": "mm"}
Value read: {"value": 39.2, "unit": "mm"}
